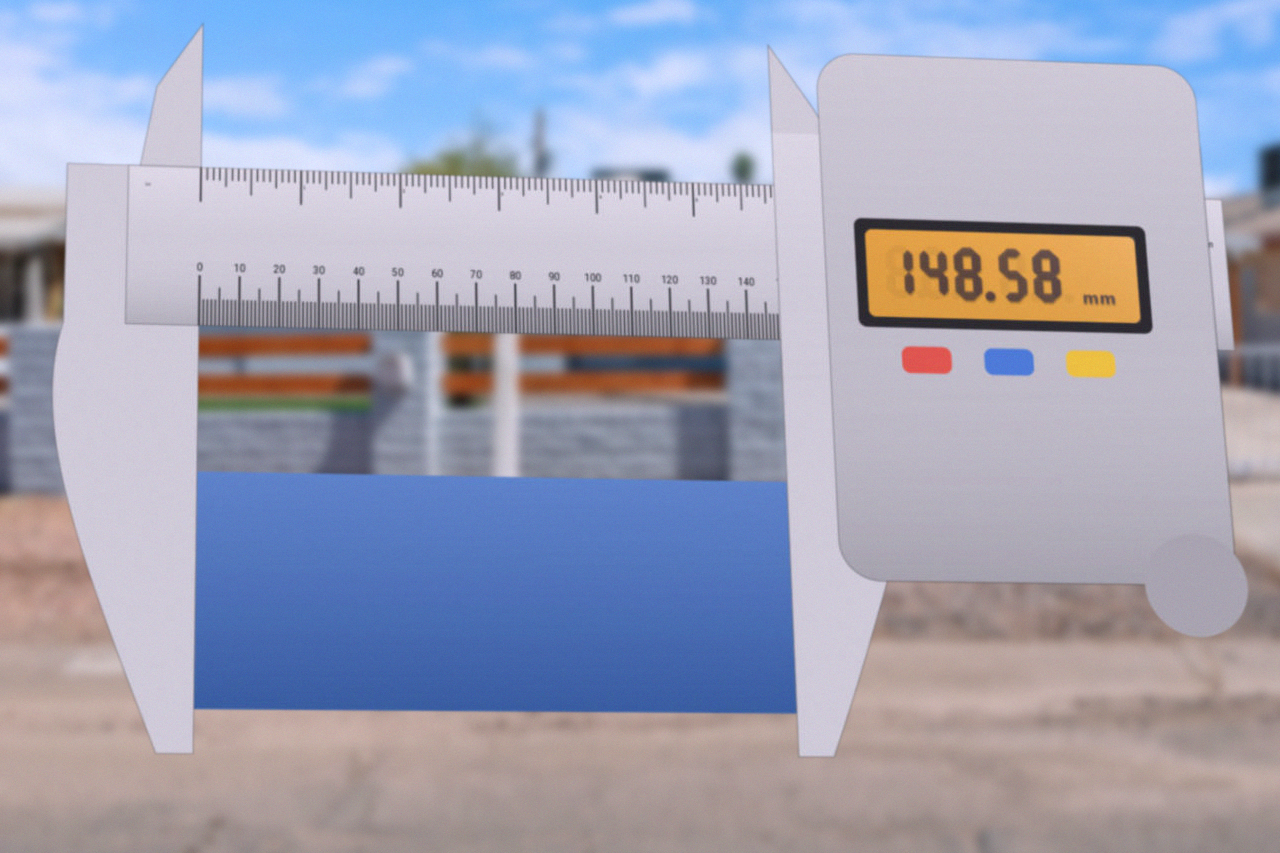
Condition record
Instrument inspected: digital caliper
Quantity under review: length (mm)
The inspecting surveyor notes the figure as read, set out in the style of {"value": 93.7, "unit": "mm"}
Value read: {"value": 148.58, "unit": "mm"}
